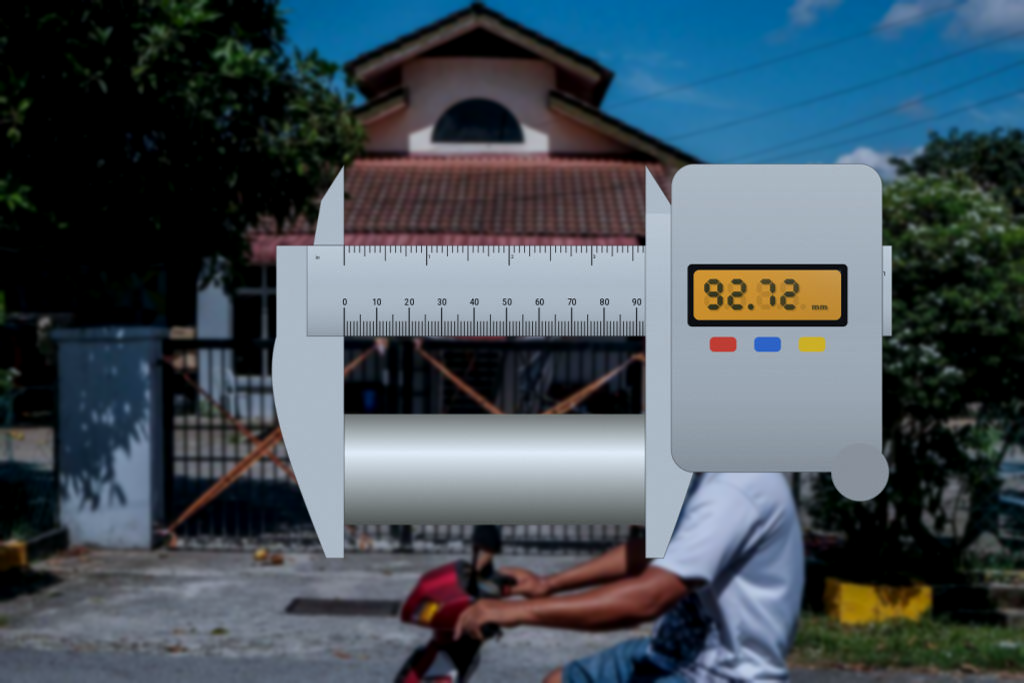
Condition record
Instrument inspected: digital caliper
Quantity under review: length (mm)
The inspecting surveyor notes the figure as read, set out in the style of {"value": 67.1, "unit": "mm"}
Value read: {"value": 92.72, "unit": "mm"}
